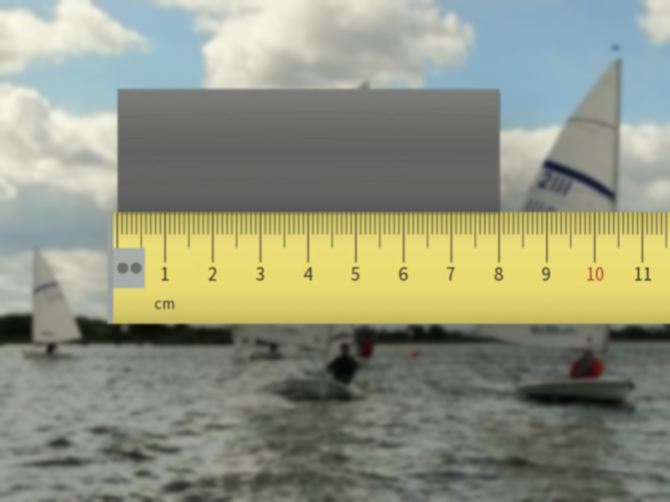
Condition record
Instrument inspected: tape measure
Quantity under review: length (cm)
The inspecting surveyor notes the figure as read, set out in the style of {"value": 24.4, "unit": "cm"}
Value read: {"value": 8, "unit": "cm"}
